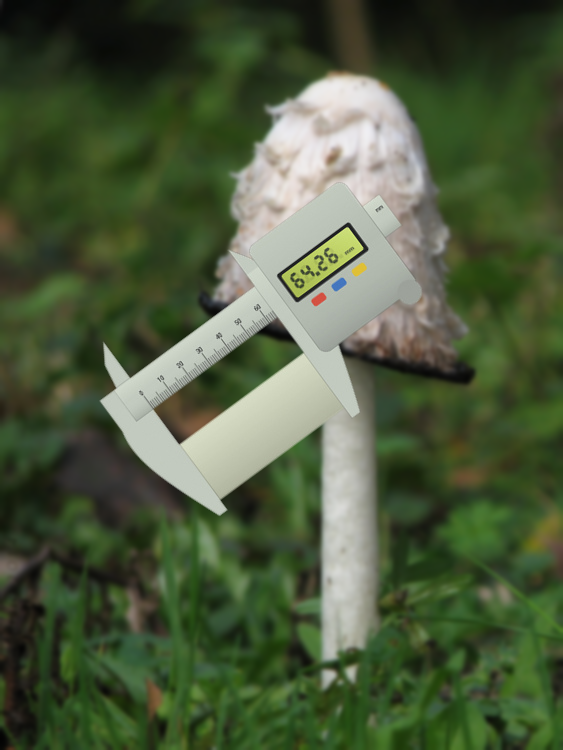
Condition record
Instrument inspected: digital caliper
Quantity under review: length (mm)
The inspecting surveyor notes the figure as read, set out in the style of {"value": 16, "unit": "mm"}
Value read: {"value": 64.26, "unit": "mm"}
